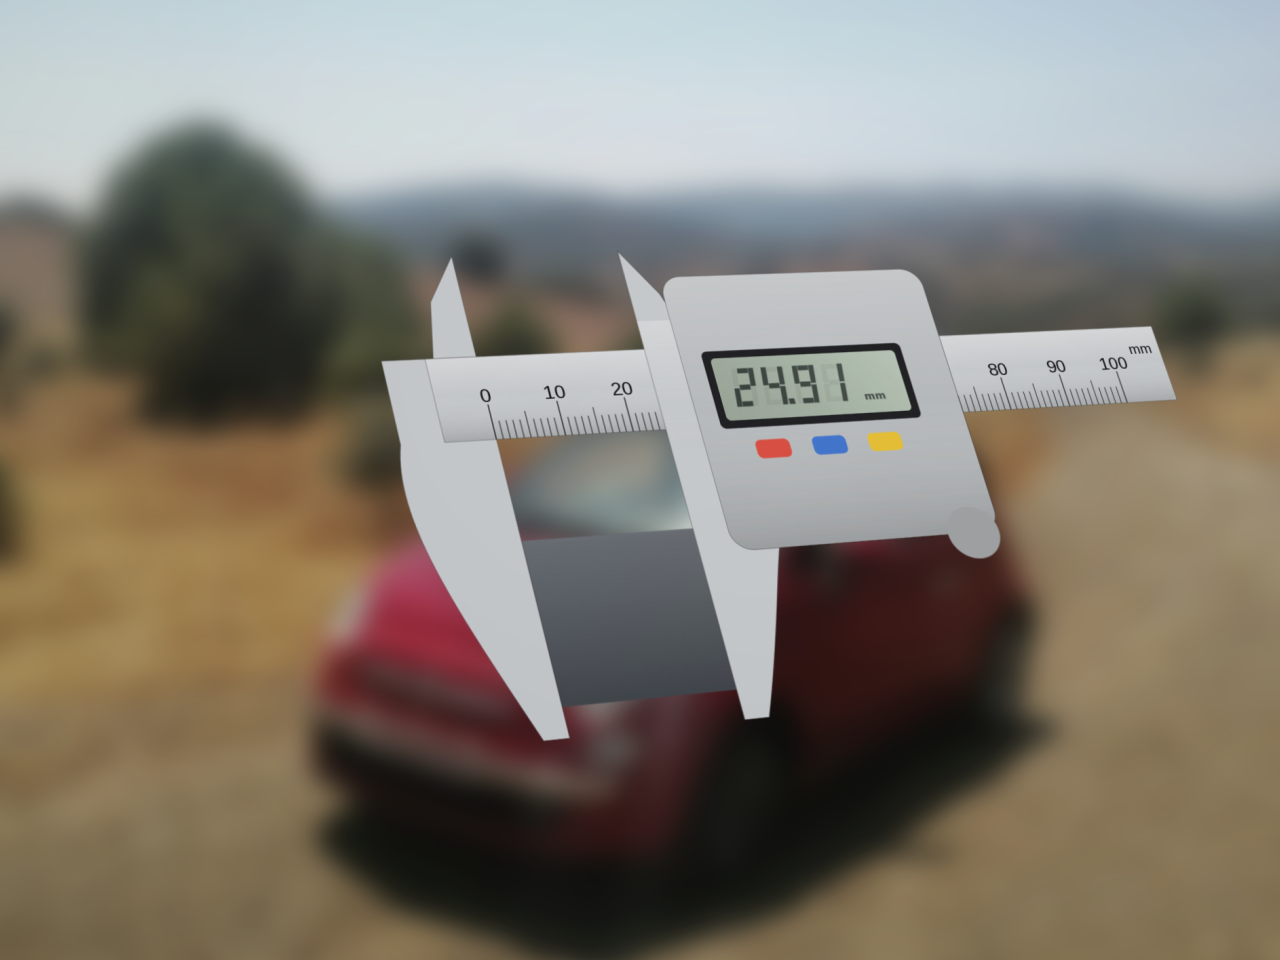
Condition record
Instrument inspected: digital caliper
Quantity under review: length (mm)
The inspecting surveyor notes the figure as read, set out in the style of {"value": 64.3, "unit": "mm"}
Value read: {"value": 24.91, "unit": "mm"}
